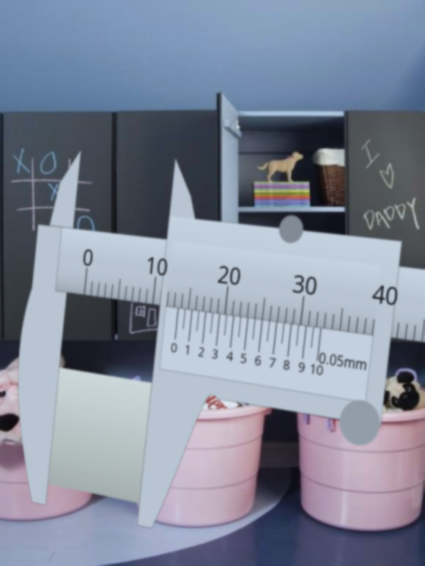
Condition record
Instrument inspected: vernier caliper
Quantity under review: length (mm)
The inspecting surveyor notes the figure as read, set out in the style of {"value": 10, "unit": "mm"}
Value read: {"value": 13.6, "unit": "mm"}
